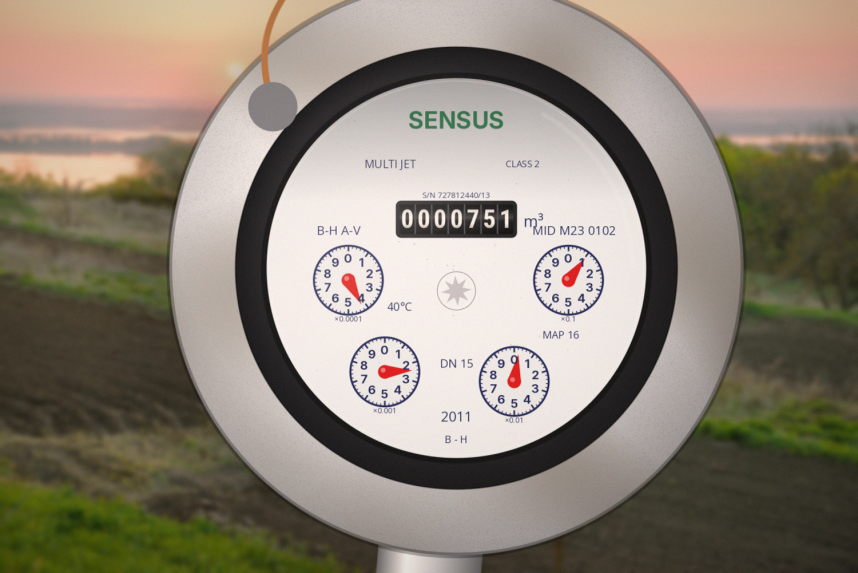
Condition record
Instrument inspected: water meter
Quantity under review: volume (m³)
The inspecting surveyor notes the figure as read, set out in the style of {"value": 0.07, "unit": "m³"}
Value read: {"value": 751.1024, "unit": "m³"}
